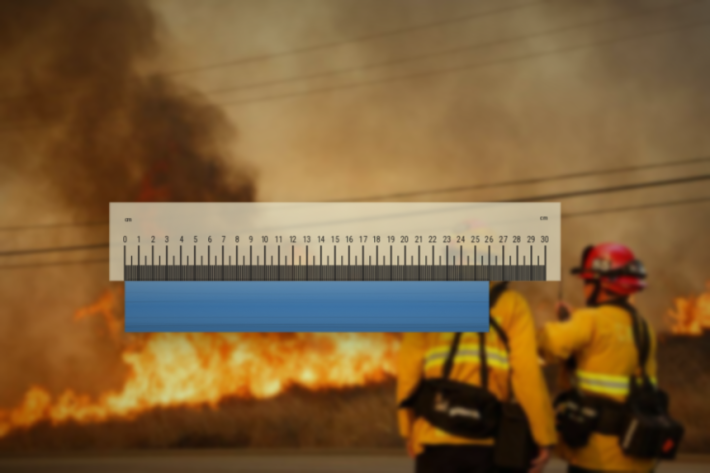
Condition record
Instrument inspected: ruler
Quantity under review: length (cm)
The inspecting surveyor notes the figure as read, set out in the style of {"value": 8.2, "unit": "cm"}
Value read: {"value": 26, "unit": "cm"}
